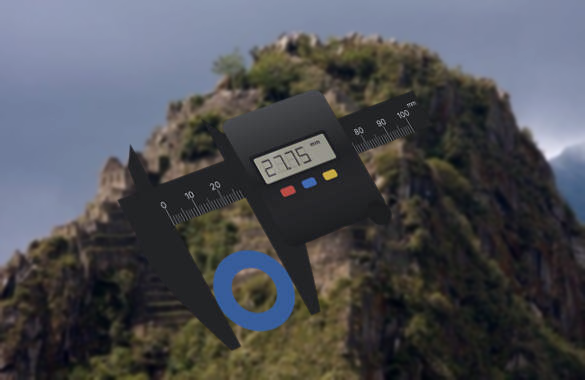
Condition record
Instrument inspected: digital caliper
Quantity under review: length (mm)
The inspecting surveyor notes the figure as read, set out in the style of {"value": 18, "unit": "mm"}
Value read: {"value": 27.75, "unit": "mm"}
